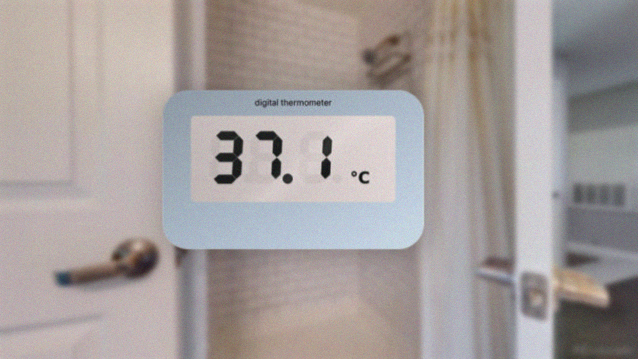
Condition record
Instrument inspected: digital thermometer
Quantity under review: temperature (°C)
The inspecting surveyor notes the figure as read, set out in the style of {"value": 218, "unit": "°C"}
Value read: {"value": 37.1, "unit": "°C"}
